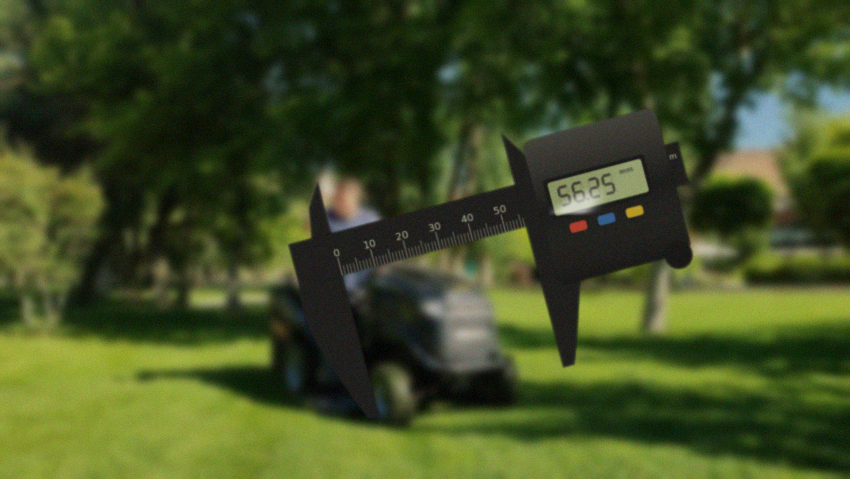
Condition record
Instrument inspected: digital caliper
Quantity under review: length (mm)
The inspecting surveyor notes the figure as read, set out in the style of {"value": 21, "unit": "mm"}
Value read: {"value": 56.25, "unit": "mm"}
